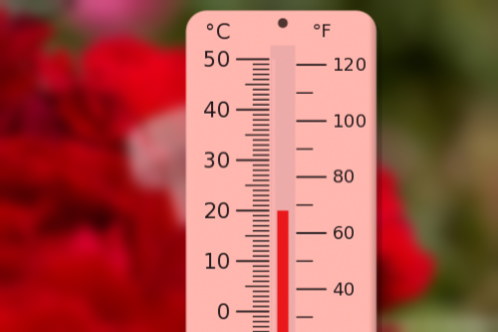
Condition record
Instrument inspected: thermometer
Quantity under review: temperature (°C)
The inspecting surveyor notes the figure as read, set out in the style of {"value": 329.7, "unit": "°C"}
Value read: {"value": 20, "unit": "°C"}
